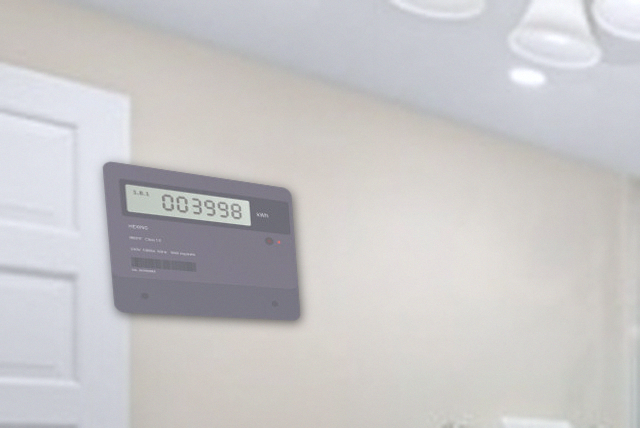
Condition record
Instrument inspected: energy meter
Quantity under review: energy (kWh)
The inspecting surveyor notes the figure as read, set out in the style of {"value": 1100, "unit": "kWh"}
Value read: {"value": 3998, "unit": "kWh"}
